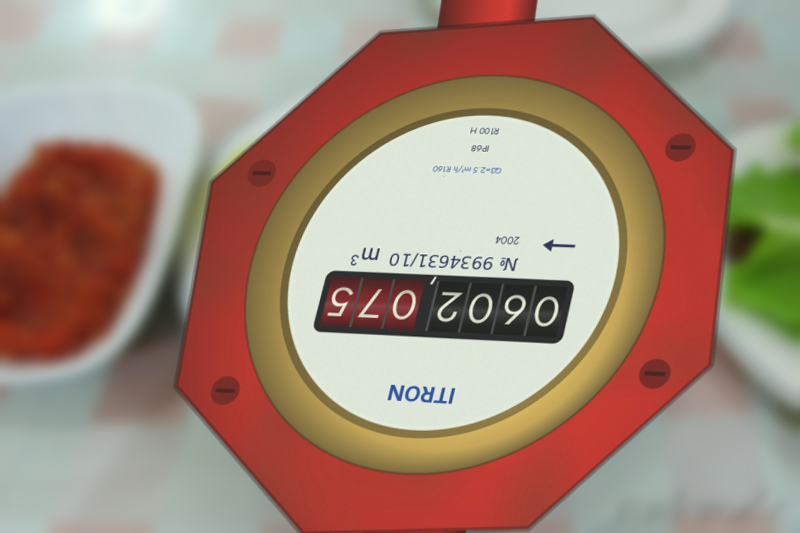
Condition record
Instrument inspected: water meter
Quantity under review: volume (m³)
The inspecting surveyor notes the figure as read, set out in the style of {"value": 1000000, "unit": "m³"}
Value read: {"value": 602.075, "unit": "m³"}
